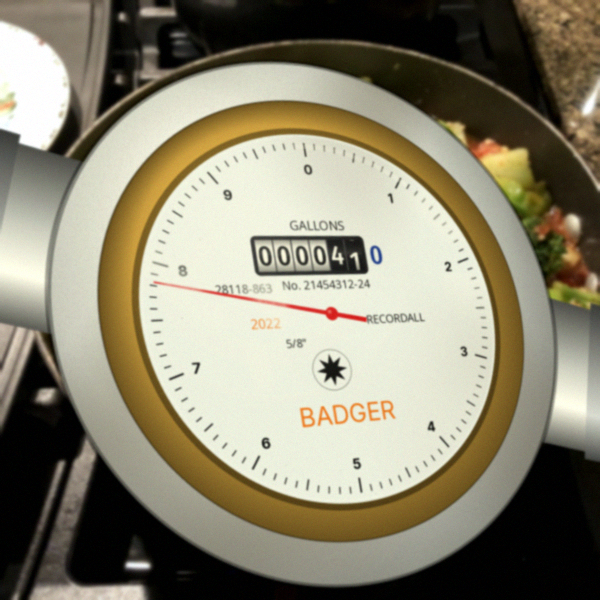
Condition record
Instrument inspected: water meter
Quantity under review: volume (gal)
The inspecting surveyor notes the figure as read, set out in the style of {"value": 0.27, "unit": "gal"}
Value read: {"value": 407.8, "unit": "gal"}
